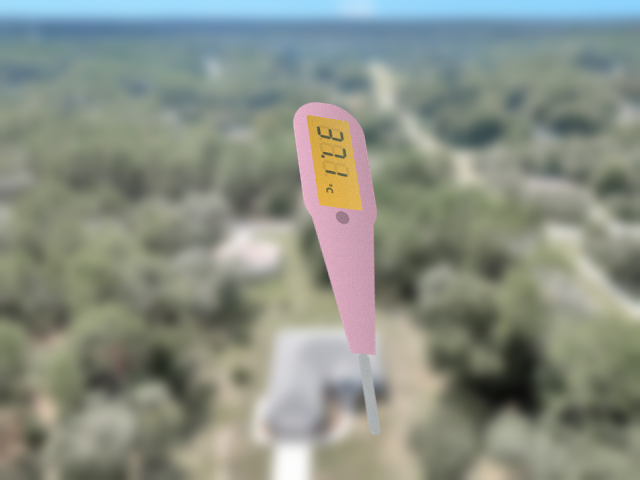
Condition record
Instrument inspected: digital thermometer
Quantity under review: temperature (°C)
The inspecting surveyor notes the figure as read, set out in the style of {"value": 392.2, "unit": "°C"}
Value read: {"value": 37.1, "unit": "°C"}
